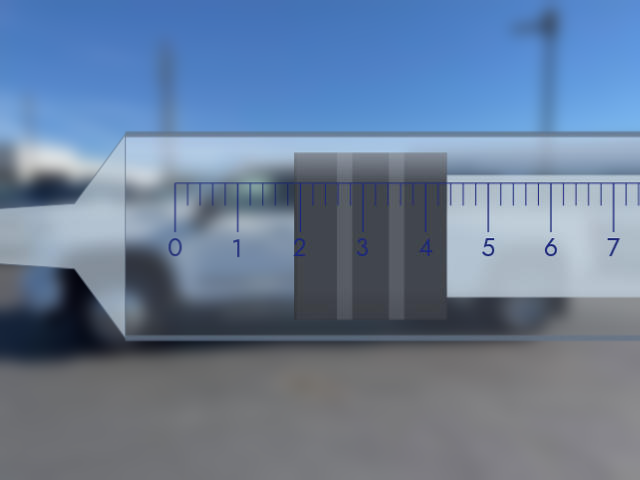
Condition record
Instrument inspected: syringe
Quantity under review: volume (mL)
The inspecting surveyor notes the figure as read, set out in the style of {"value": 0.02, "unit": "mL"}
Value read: {"value": 1.9, "unit": "mL"}
